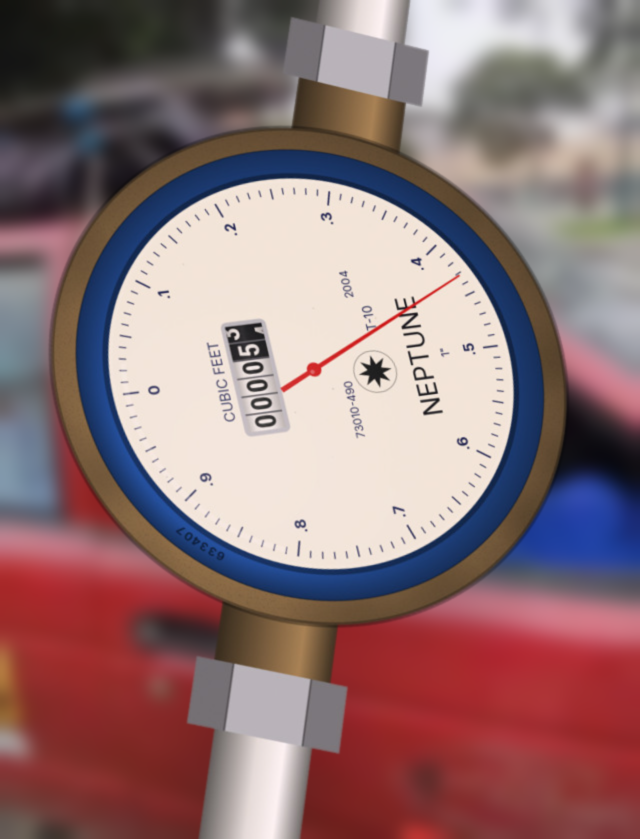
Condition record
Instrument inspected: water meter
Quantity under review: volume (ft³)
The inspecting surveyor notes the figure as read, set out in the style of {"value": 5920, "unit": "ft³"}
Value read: {"value": 53.43, "unit": "ft³"}
